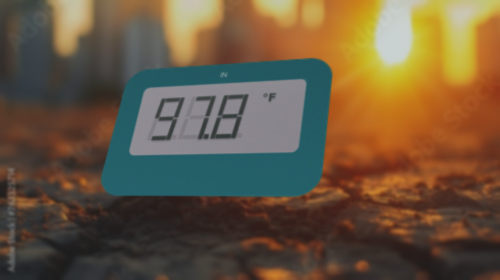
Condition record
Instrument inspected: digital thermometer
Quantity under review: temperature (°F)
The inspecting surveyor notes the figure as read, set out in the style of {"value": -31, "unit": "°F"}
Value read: {"value": 97.8, "unit": "°F"}
